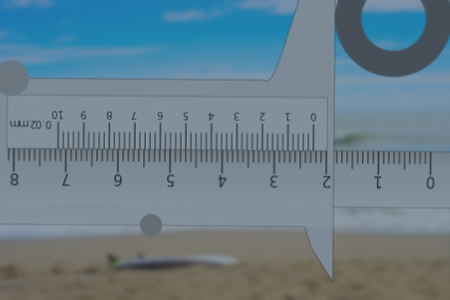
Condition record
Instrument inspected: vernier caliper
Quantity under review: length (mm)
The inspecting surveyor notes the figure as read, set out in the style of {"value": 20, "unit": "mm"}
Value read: {"value": 22.5, "unit": "mm"}
